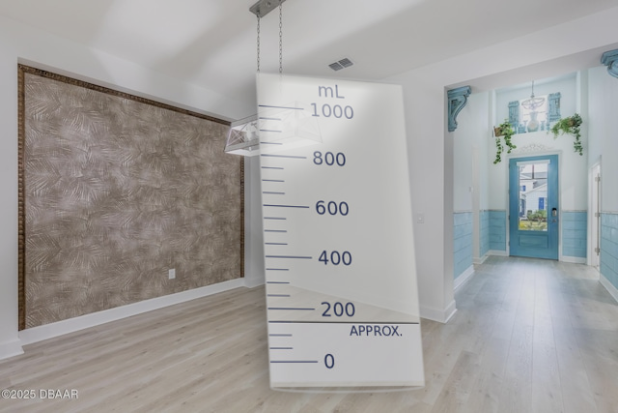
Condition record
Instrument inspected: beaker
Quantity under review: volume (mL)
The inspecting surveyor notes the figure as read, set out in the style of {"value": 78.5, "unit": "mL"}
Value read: {"value": 150, "unit": "mL"}
